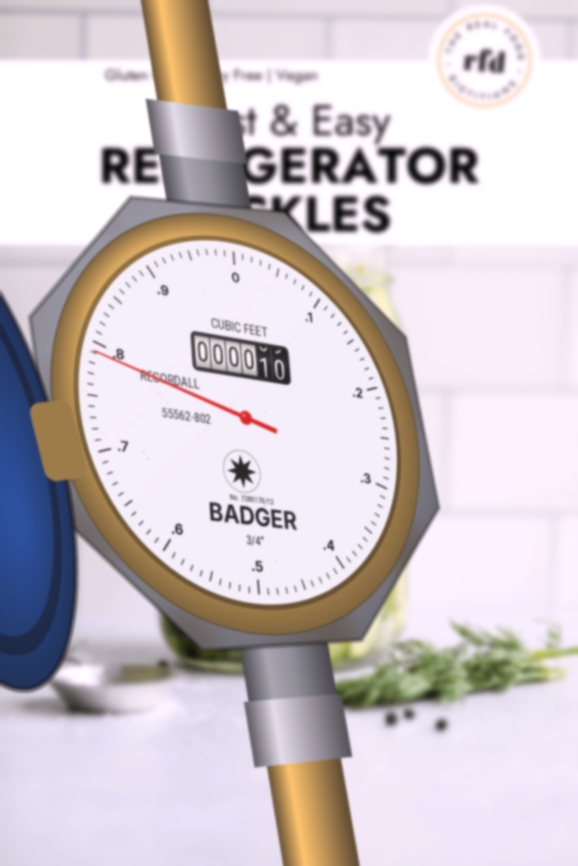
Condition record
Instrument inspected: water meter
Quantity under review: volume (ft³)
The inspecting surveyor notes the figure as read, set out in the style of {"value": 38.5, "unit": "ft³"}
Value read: {"value": 9.79, "unit": "ft³"}
